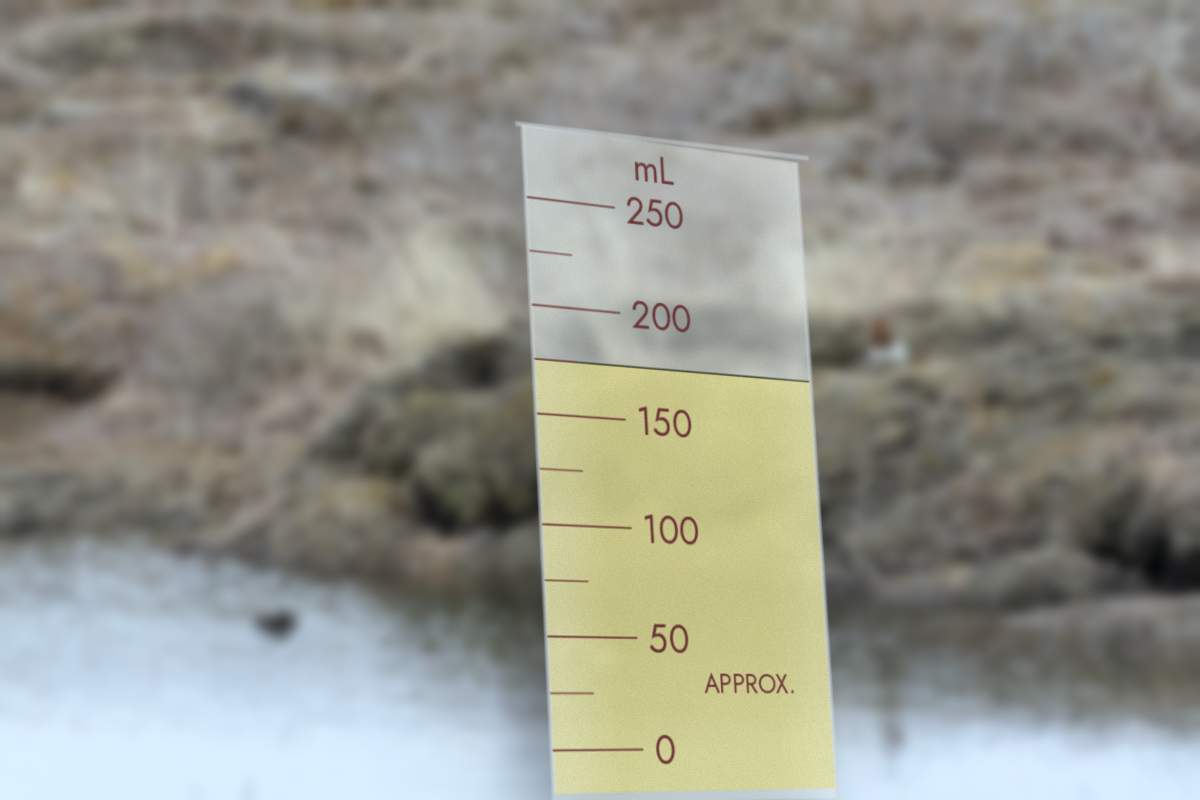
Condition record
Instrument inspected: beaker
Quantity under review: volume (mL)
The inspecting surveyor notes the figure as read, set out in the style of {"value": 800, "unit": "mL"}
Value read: {"value": 175, "unit": "mL"}
